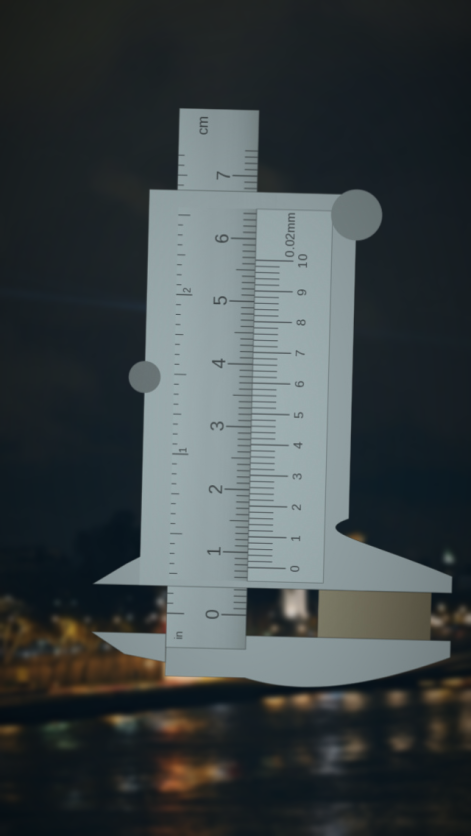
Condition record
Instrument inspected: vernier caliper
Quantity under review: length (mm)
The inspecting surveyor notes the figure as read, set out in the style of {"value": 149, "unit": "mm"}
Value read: {"value": 7.6, "unit": "mm"}
